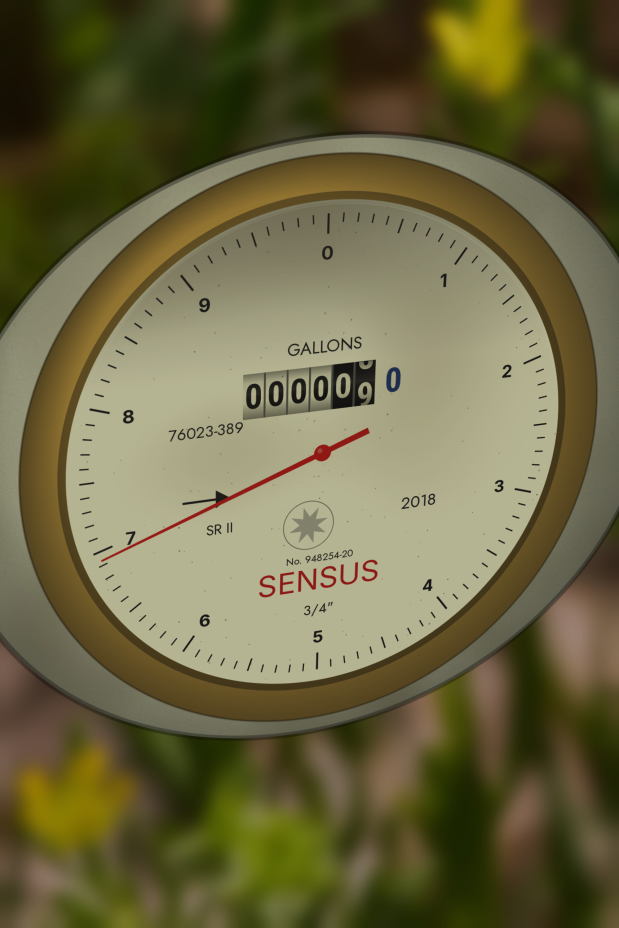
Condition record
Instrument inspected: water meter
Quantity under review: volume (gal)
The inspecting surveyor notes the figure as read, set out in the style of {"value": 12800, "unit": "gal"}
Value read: {"value": 86.9, "unit": "gal"}
